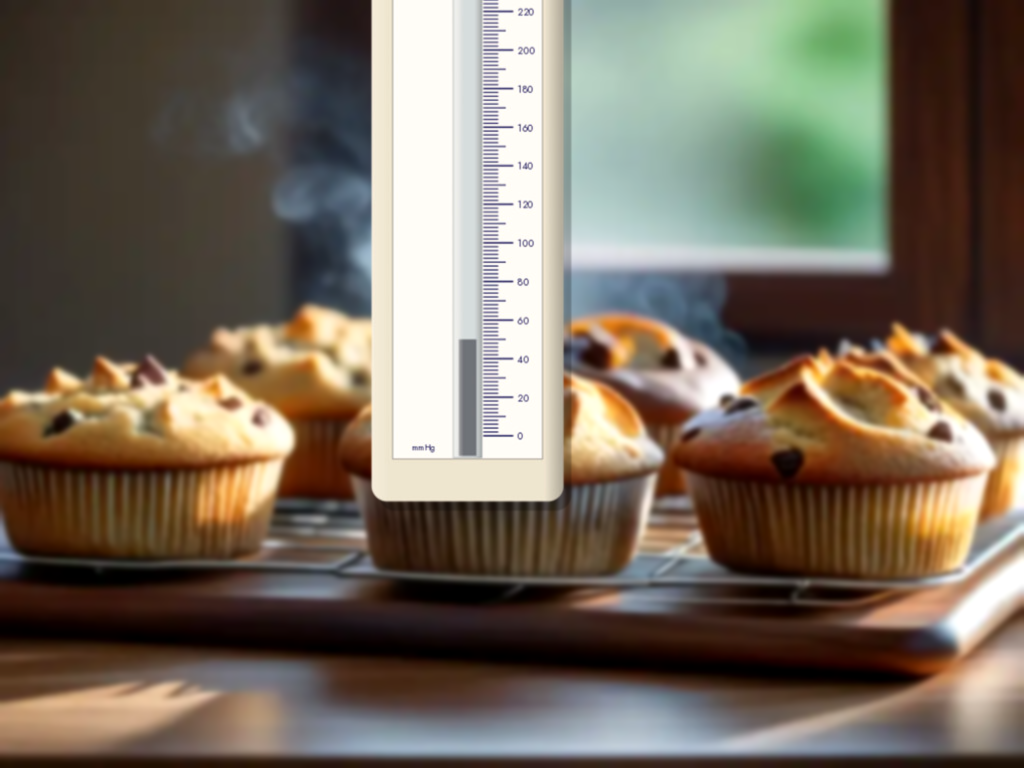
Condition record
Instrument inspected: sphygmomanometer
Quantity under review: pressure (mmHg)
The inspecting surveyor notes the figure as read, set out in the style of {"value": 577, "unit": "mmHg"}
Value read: {"value": 50, "unit": "mmHg"}
